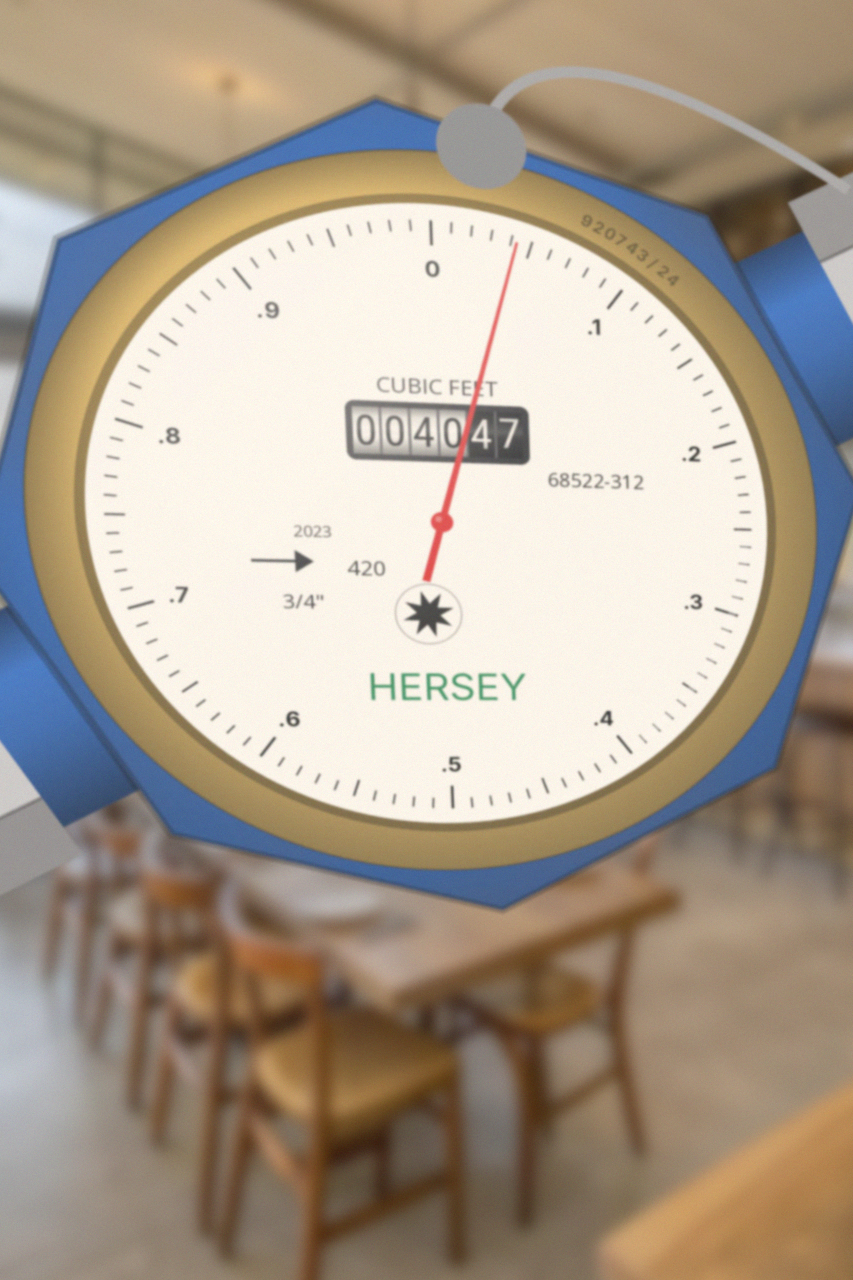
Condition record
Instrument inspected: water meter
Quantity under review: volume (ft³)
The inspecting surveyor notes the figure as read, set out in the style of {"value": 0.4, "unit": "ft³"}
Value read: {"value": 4047.04, "unit": "ft³"}
